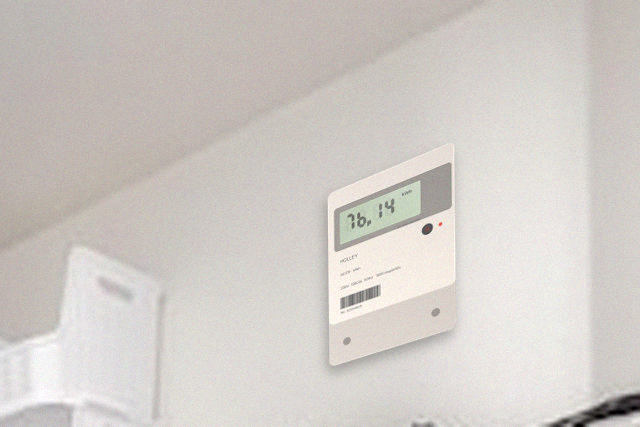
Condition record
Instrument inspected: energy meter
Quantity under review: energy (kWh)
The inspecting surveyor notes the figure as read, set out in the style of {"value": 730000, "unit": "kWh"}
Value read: {"value": 76.14, "unit": "kWh"}
